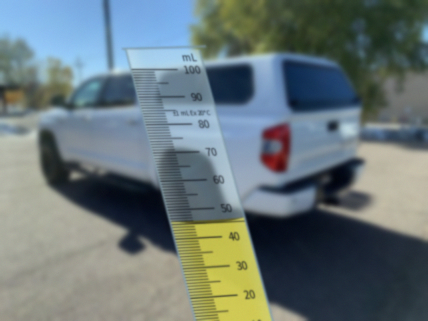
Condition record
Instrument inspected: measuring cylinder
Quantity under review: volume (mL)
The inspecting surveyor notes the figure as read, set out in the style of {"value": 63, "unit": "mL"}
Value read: {"value": 45, "unit": "mL"}
